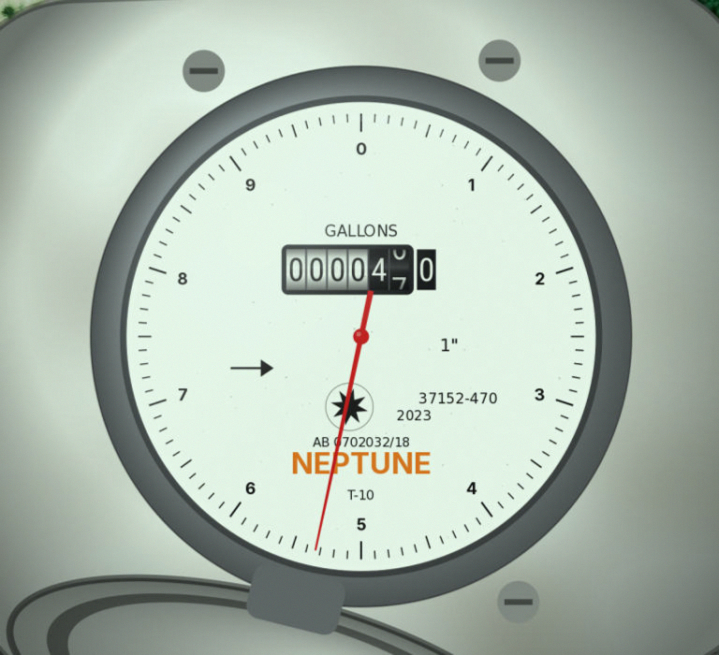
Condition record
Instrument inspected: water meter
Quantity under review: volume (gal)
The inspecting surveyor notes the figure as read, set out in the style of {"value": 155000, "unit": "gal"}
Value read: {"value": 465.3, "unit": "gal"}
